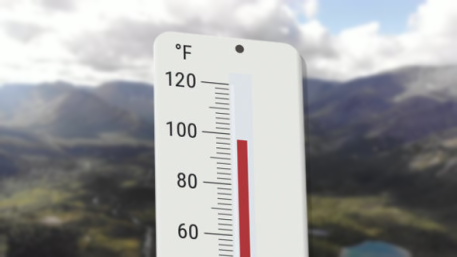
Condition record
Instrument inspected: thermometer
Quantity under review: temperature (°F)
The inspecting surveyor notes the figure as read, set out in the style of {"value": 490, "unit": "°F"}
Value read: {"value": 98, "unit": "°F"}
